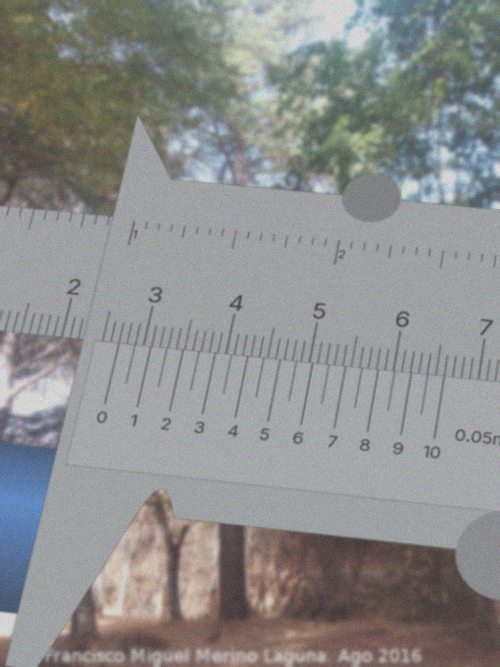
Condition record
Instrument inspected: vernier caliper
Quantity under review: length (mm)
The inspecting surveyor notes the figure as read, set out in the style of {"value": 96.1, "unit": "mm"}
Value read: {"value": 27.0, "unit": "mm"}
